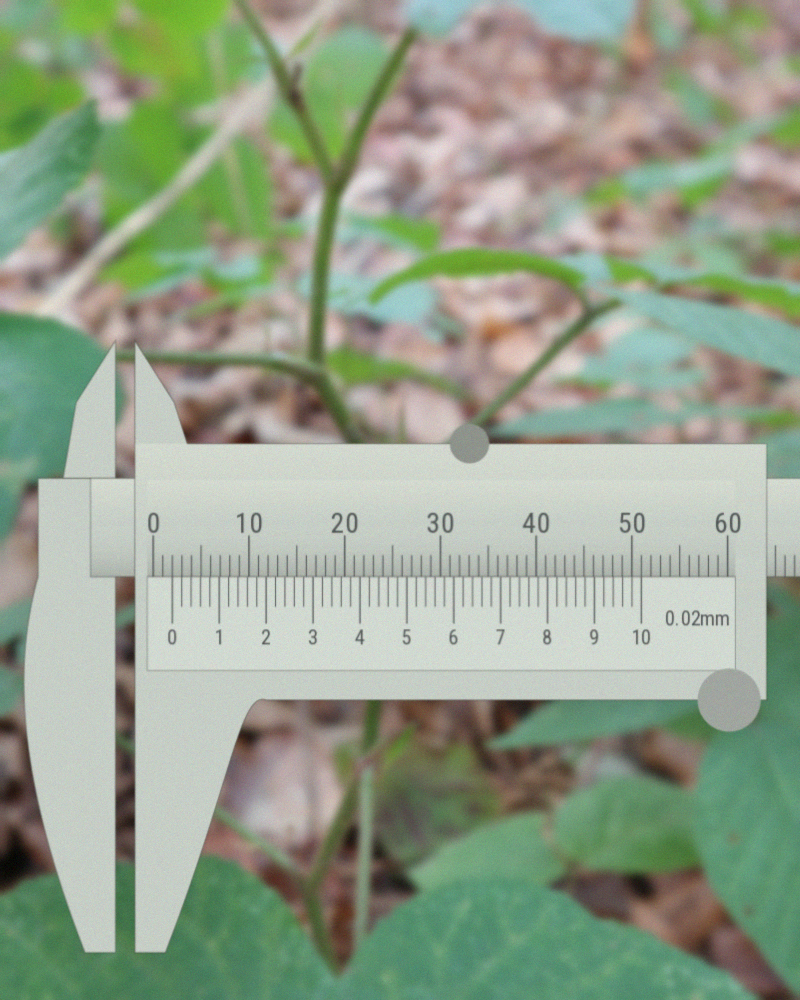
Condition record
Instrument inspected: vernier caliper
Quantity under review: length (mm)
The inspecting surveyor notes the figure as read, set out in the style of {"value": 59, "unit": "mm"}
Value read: {"value": 2.0, "unit": "mm"}
